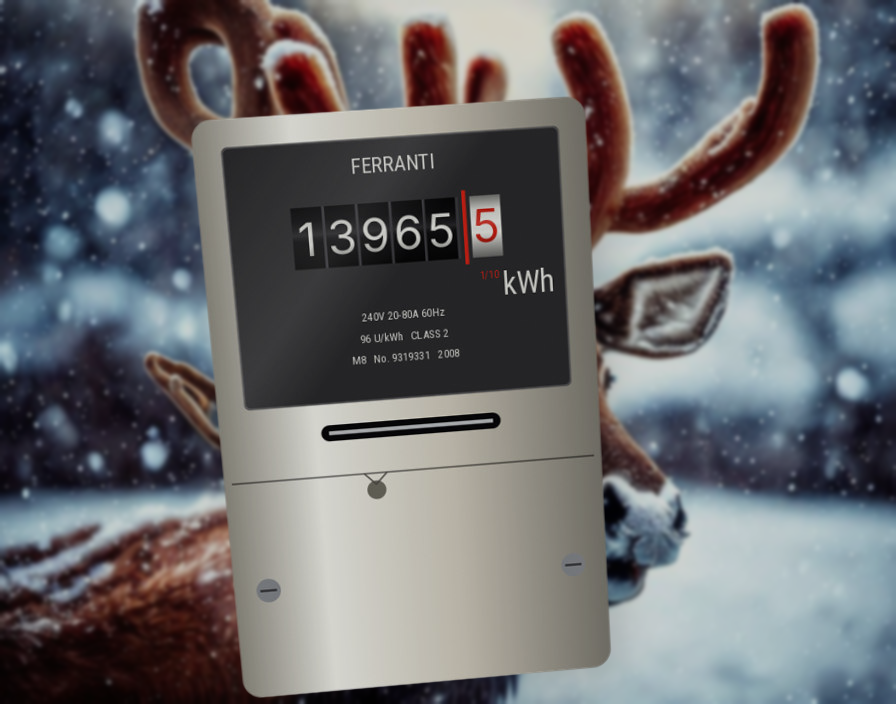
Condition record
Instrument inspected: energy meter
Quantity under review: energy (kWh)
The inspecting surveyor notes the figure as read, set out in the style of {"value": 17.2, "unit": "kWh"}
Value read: {"value": 13965.5, "unit": "kWh"}
